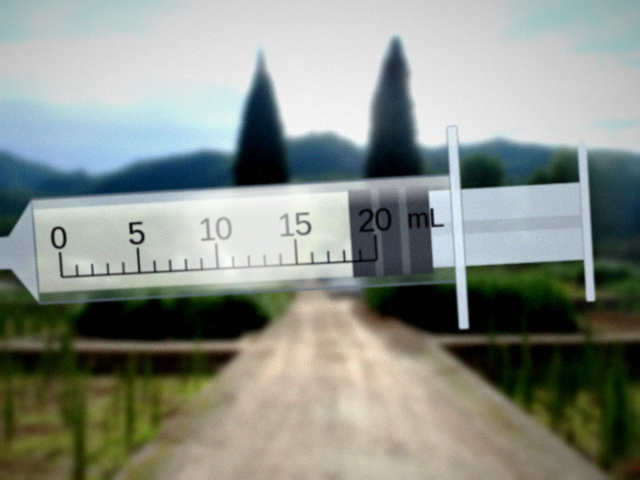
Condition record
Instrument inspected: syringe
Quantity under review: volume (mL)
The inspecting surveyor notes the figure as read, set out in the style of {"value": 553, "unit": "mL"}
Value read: {"value": 18.5, "unit": "mL"}
